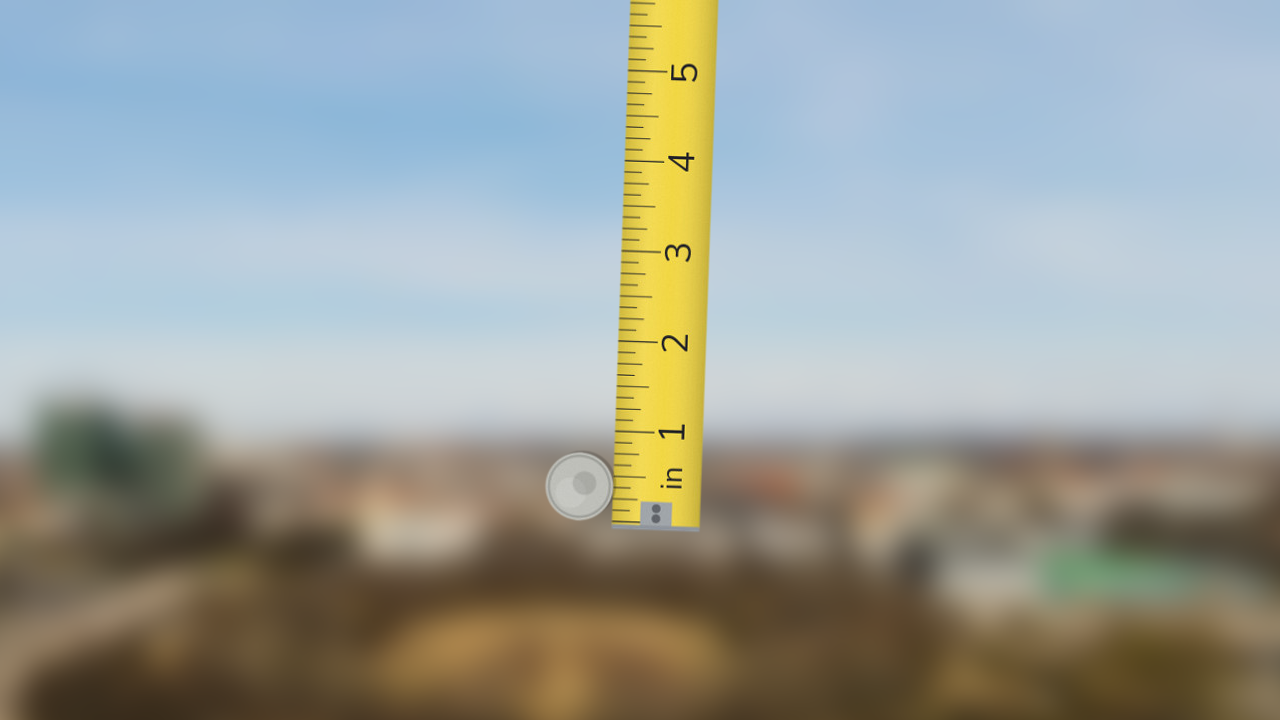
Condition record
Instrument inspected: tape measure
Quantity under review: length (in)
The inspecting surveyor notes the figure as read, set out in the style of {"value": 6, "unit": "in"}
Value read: {"value": 0.75, "unit": "in"}
